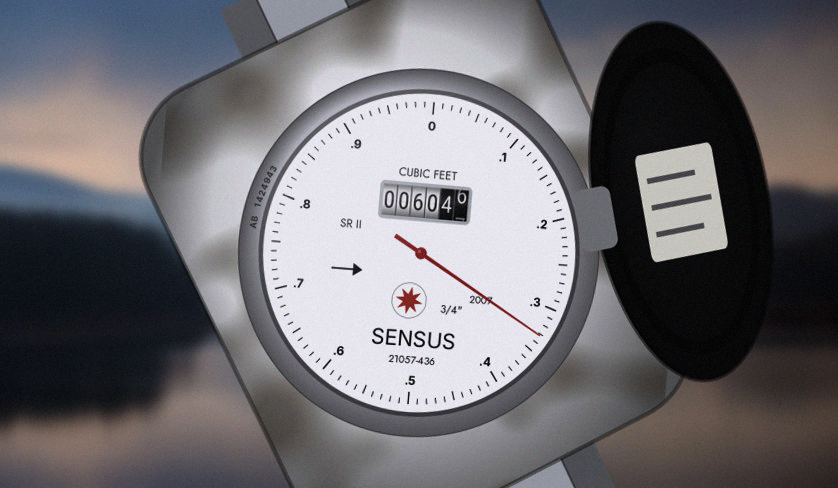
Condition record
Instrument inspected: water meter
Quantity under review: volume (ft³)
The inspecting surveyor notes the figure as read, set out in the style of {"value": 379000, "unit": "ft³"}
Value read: {"value": 6046.33, "unit": "ft³"}
